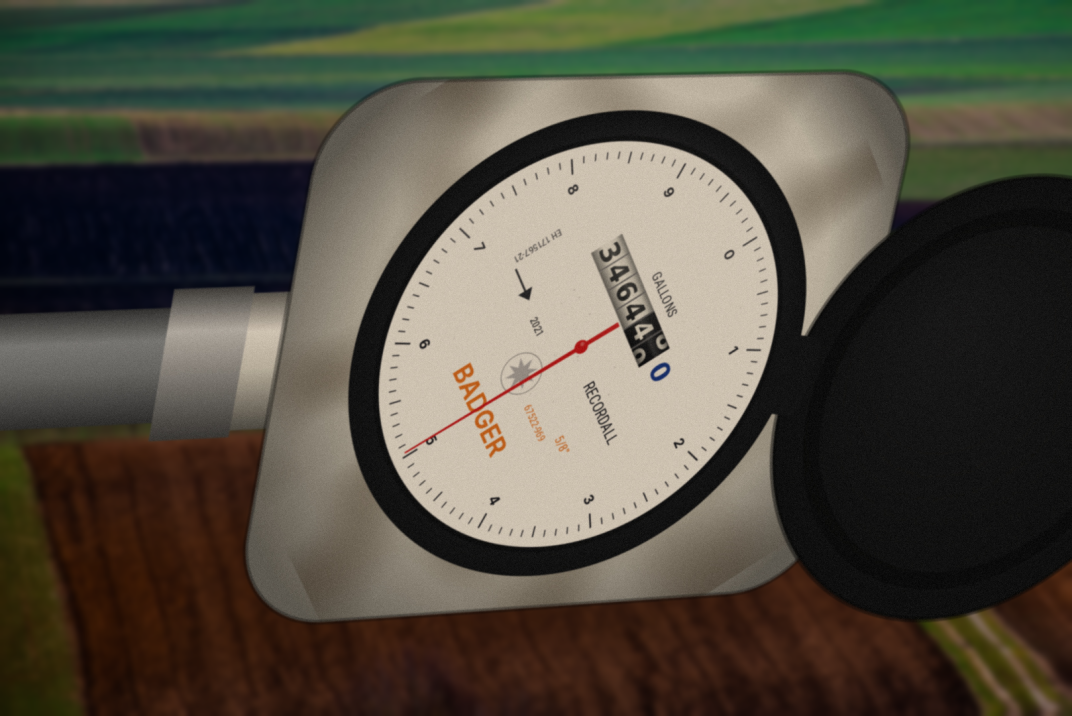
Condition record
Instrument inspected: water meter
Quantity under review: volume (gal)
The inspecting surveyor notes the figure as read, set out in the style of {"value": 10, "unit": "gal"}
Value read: {"value": 3464485.0, "unit": "gal"}
